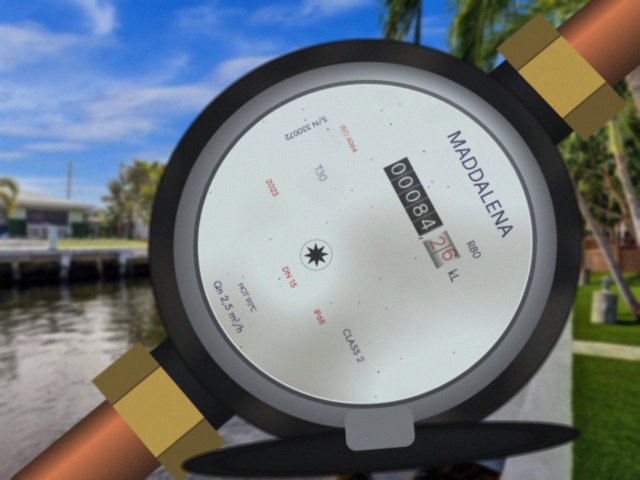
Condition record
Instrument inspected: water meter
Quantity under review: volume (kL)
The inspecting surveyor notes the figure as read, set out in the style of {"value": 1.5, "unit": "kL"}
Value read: {"value": 84.26, "unit": "kL"}
